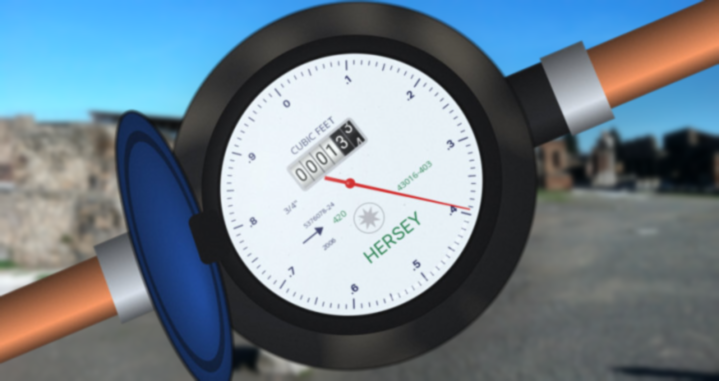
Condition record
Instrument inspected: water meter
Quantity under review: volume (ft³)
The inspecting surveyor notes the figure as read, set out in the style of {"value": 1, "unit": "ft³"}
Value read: {"value": 133.39, "unit": "ft³"}
